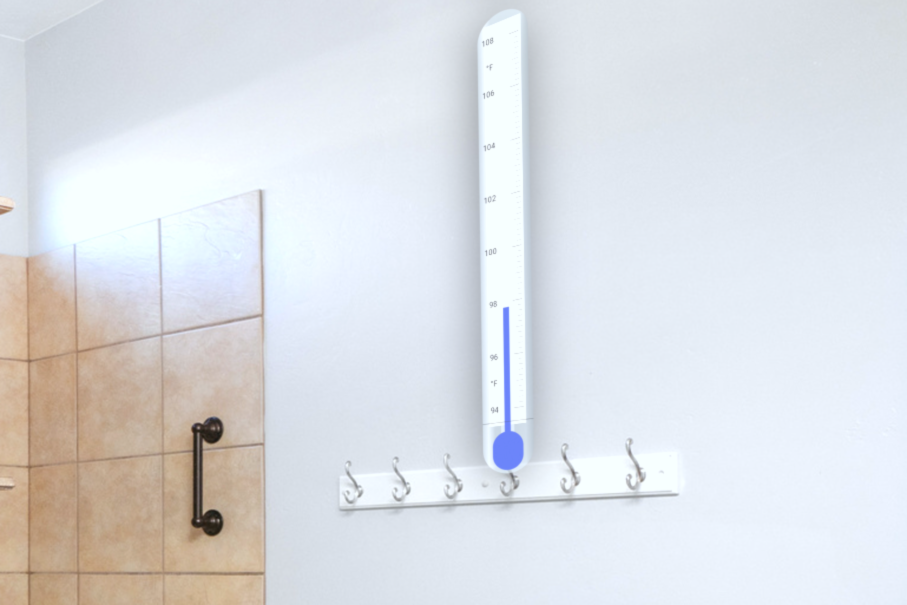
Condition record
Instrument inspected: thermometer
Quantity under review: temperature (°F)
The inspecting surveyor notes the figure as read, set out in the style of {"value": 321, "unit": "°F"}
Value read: {"value": 97.8, "unit": "°F"}
